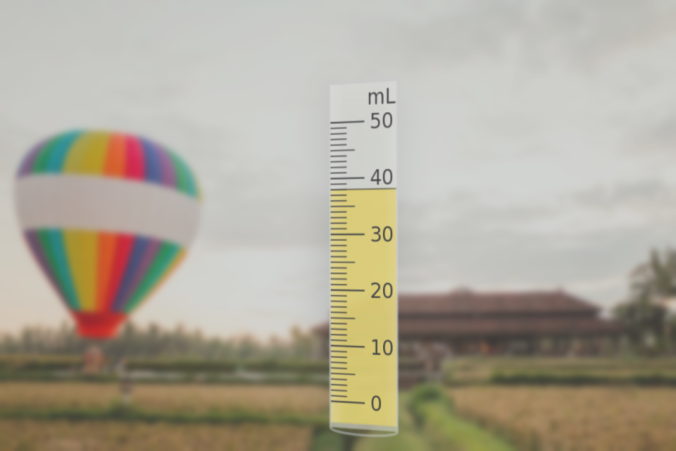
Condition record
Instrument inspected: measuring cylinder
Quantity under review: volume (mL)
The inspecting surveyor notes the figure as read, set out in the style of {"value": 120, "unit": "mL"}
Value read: {"value": 38, "unit": "mL"}
